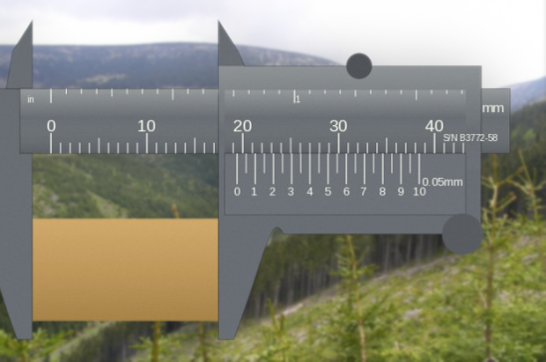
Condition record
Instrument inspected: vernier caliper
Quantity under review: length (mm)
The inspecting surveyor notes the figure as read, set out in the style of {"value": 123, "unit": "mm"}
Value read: {"value": 19.4, "unit": "mm"}
